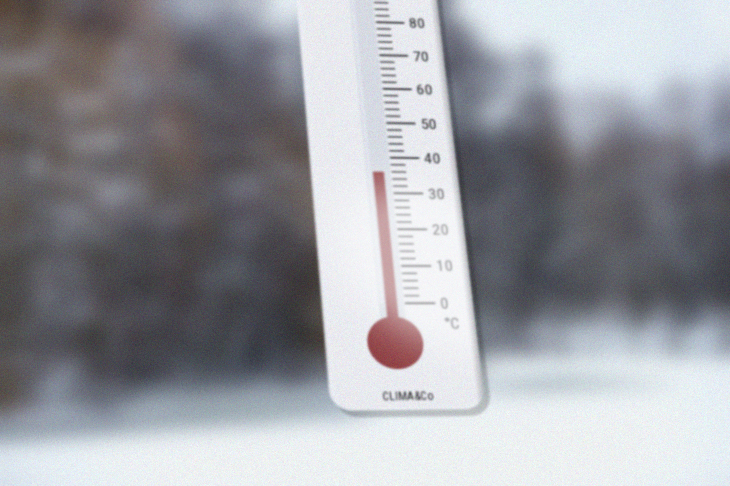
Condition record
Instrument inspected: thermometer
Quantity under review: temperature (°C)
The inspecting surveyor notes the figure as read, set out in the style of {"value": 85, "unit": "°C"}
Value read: {"value": 36, "unit": "°C"}
